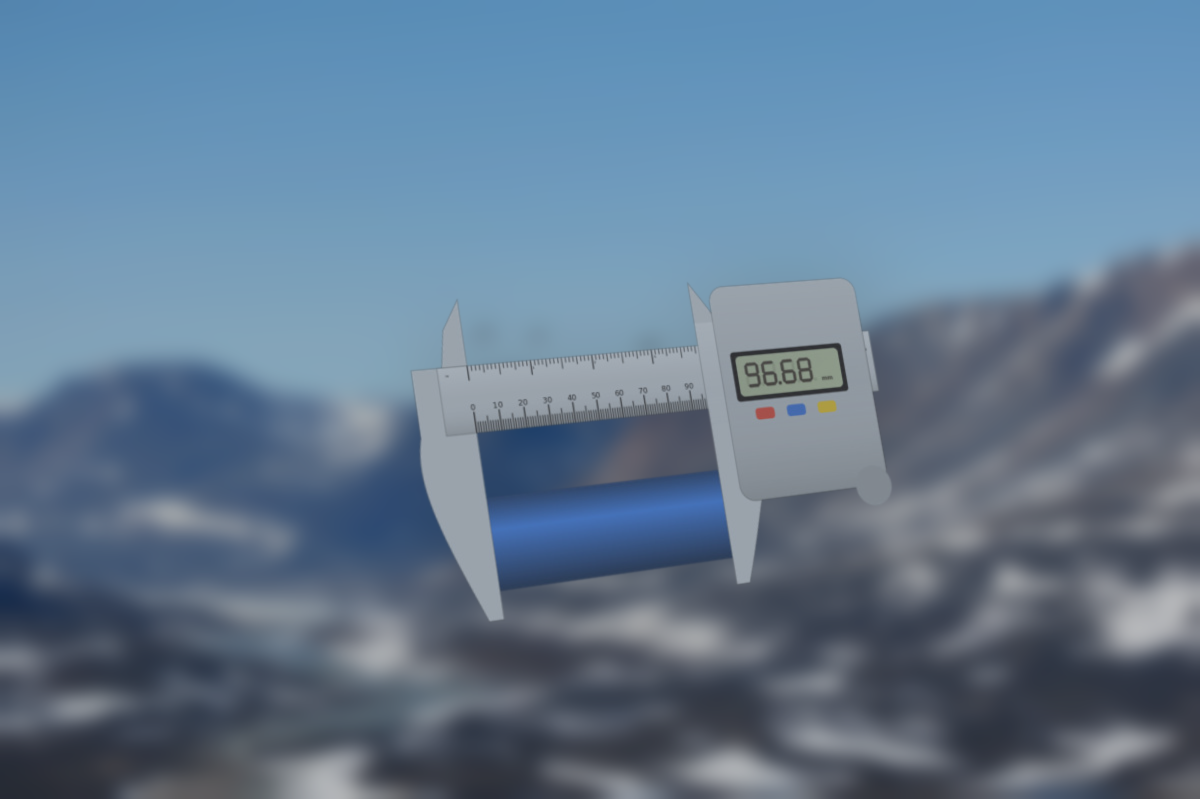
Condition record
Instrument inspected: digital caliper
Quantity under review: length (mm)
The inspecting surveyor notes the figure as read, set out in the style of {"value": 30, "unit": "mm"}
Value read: {"value": 96.68, "unit": "mm"}
